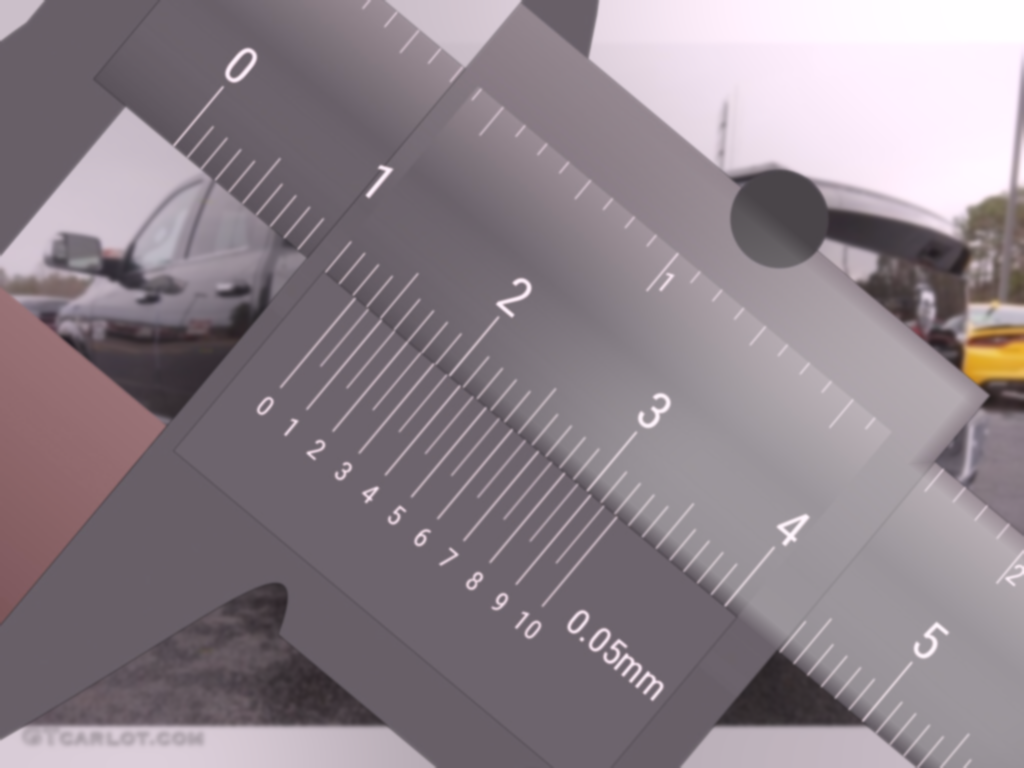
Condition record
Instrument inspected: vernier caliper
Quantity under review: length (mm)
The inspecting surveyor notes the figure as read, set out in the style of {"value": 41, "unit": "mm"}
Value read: {"value": 13.2, "unit": "mm"}
